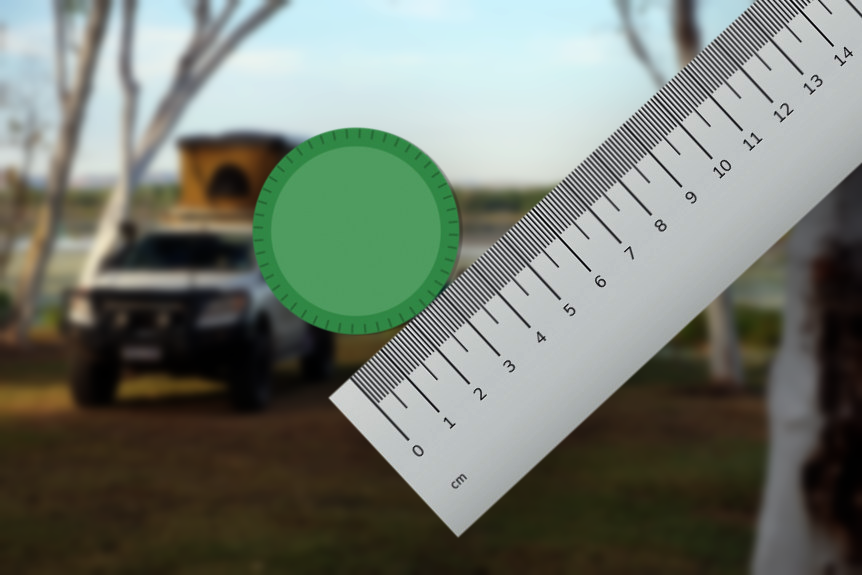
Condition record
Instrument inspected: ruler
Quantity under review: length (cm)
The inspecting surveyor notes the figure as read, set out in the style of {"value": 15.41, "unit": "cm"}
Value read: {"value": 5, "unit": "cm"}
